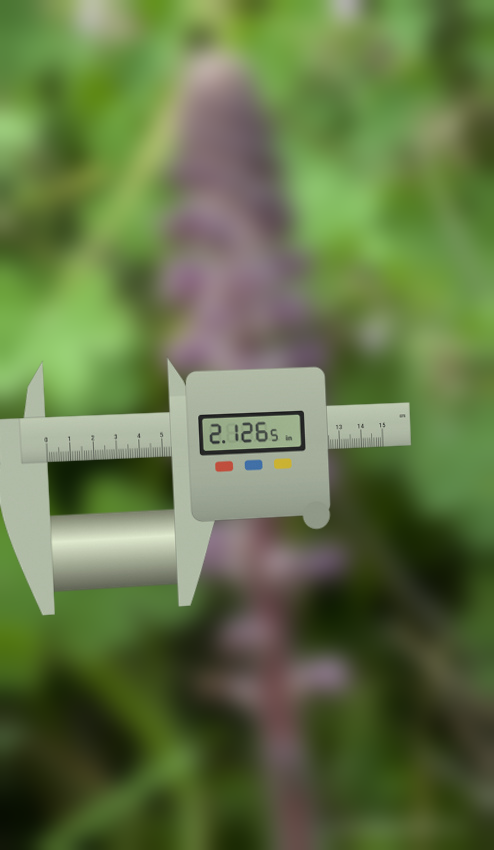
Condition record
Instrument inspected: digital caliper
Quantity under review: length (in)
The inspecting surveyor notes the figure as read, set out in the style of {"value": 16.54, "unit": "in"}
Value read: {"value": 2.1265, "unit": "in"}
